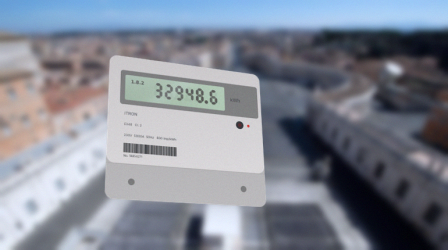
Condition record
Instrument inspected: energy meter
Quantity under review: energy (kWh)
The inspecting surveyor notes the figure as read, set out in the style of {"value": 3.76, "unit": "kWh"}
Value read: {"value": 32948.6, "unit": "kWh"}
